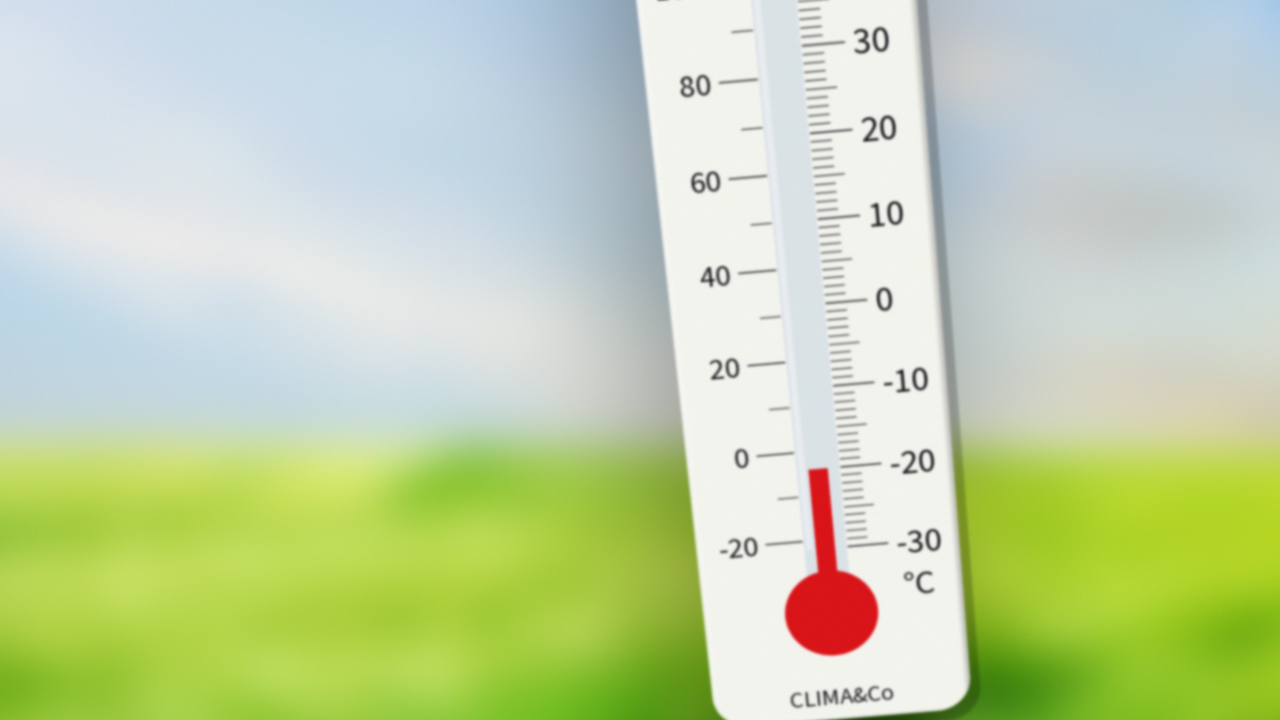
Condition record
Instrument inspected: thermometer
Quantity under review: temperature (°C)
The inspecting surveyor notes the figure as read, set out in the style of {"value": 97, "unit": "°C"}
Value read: {"value": -20, "unit": "°C"}
